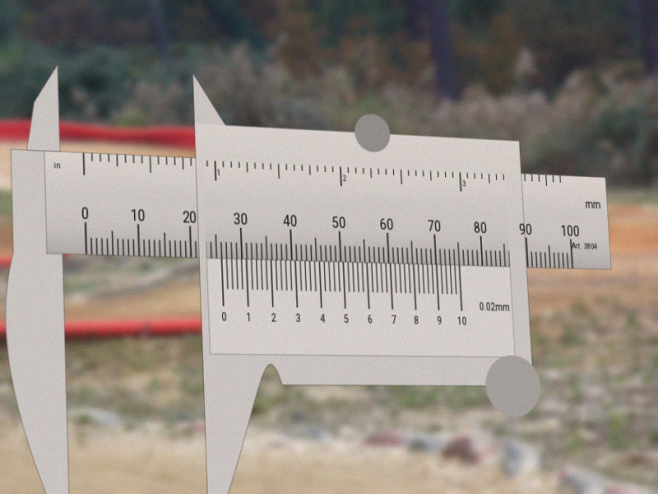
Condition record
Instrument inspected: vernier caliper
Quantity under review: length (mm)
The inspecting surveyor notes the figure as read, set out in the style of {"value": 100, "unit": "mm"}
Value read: {"value": 26.0, "unit": "mm"}
